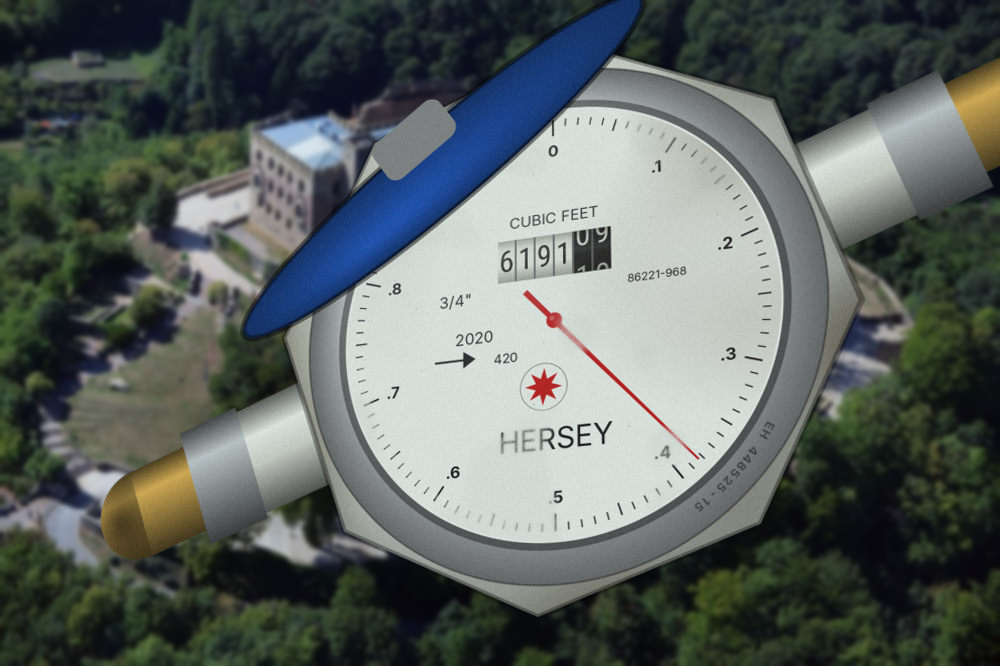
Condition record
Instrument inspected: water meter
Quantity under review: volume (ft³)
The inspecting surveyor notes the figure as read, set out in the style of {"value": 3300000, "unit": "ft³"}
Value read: {"value": 619109.38, "unit": "ft³"}
